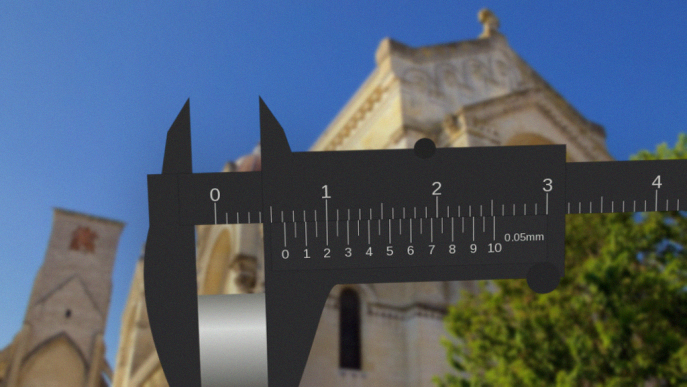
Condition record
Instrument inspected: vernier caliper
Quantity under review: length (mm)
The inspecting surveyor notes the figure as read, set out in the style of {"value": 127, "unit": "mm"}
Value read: {"value": 6.2, "unit": "mm"}
